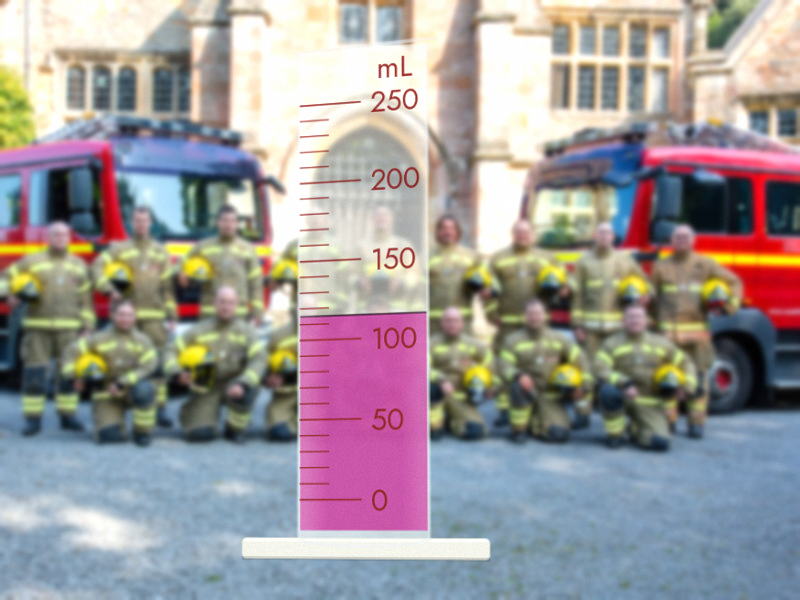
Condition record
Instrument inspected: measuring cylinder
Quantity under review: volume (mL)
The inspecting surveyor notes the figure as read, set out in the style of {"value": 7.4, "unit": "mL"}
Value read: {"value": 115, "unit": "mL"}
